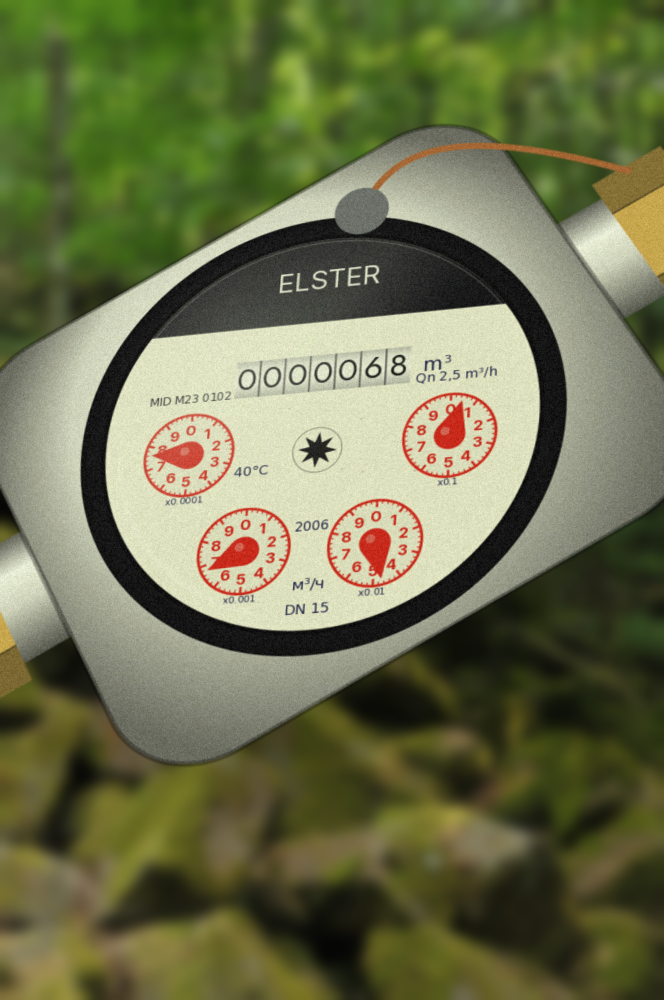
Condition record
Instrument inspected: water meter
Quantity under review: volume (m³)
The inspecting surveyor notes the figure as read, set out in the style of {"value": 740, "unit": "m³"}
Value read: {"value": 68.0467, "unit": "m³"}
